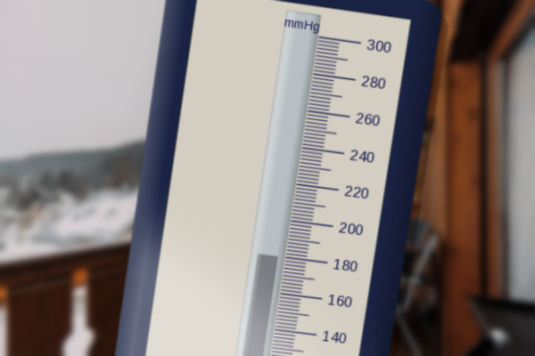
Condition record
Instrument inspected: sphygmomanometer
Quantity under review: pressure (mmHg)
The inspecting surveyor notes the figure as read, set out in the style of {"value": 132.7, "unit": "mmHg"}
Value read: {"value": 180, "unit": "mmHg"}
